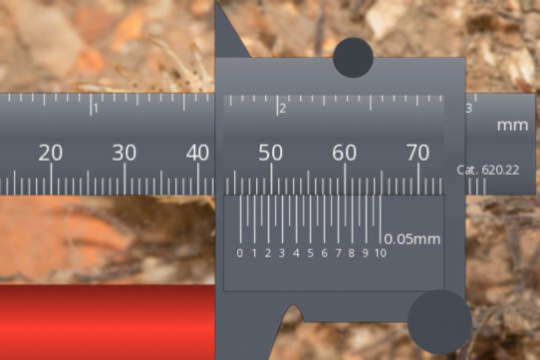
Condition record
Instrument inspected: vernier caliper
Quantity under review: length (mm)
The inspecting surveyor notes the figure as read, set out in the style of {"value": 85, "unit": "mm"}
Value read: {"value": 45.8, "unit": "mm"}
